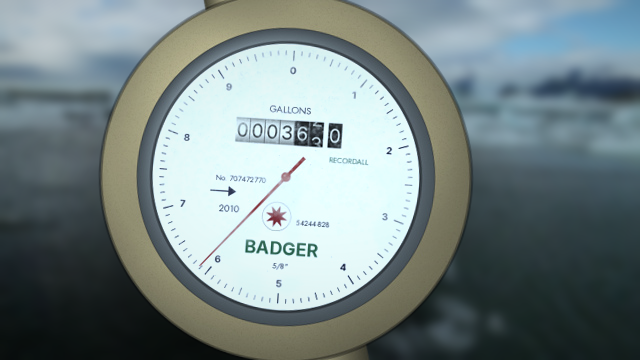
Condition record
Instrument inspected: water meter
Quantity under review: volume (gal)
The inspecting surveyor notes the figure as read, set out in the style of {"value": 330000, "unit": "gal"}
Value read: {"value": 3626.1, "unit": "gal"}
